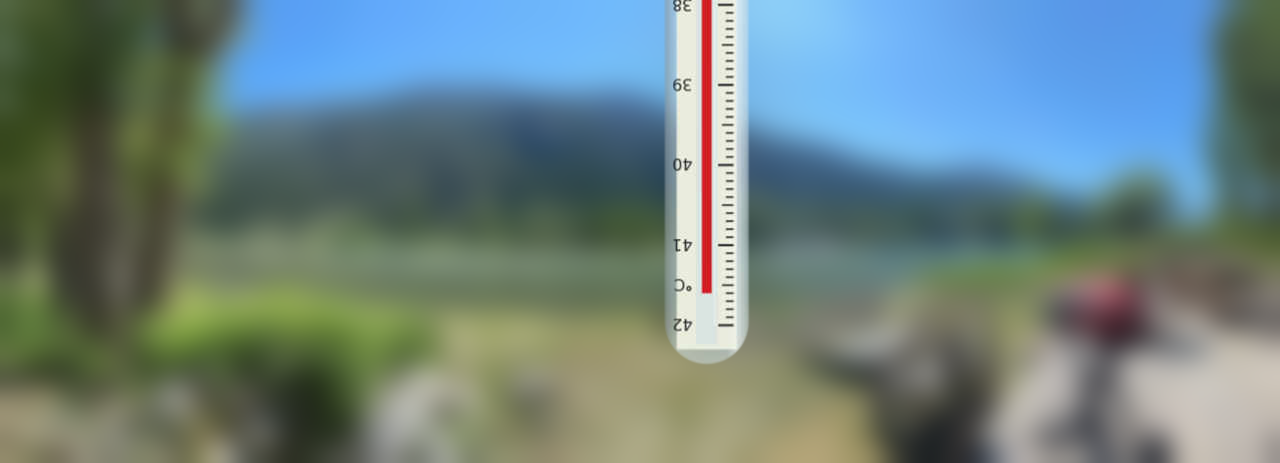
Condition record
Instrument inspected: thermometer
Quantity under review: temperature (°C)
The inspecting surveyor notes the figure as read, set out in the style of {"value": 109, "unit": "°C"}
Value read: {"value": 41.6, "unit": "°C"}
